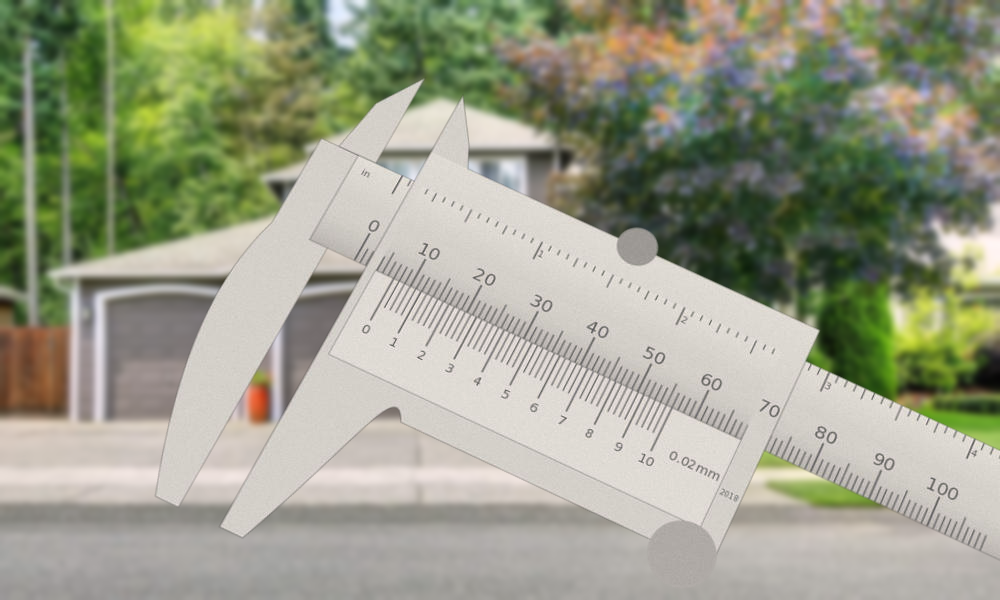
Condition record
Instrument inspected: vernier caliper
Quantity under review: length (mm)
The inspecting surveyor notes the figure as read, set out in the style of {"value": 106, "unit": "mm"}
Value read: {"value": 7.0, "unit": "mm"}
